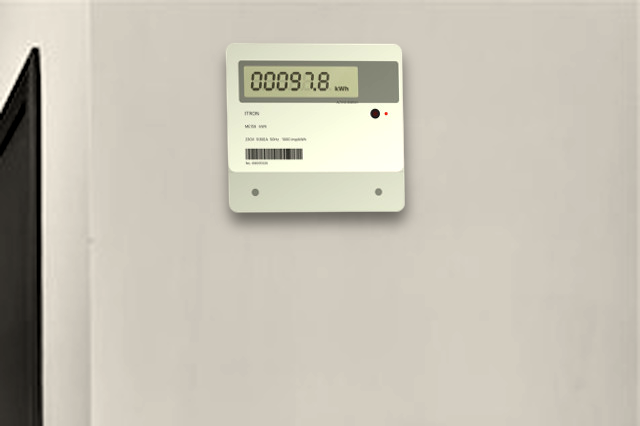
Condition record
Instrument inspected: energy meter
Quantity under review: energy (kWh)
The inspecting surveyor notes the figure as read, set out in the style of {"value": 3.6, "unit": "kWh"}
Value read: {"value": 97.8, "unit": "kWh"}
